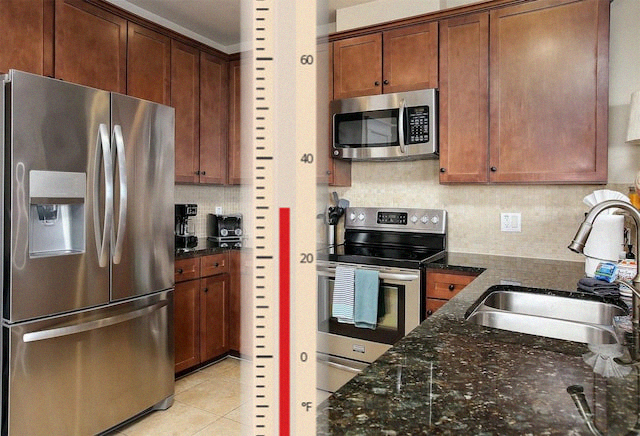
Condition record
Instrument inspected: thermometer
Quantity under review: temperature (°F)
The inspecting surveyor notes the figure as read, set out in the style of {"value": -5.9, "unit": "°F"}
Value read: {"value": 30, "unit": "°F"}
